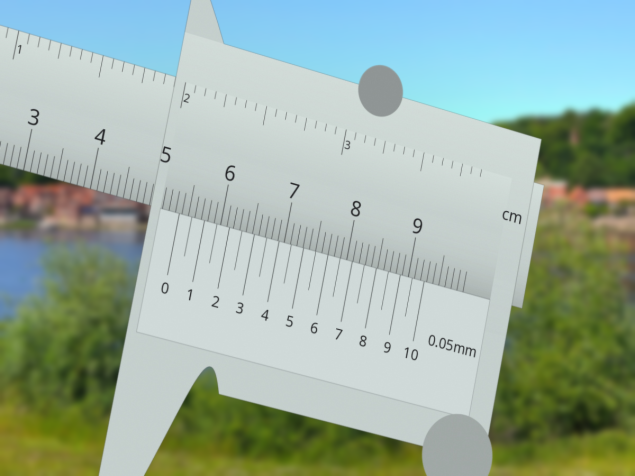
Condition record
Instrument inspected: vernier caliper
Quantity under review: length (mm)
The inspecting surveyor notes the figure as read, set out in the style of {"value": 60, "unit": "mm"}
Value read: {"value": 53.6, "unit": "mm"}
